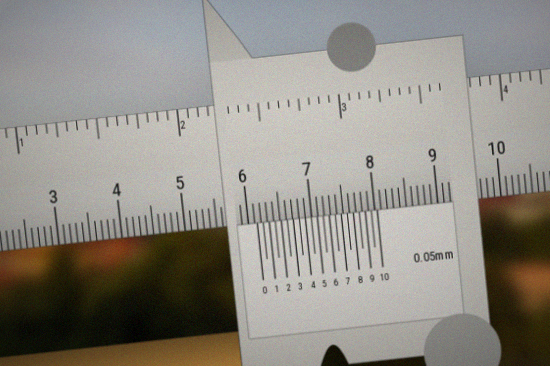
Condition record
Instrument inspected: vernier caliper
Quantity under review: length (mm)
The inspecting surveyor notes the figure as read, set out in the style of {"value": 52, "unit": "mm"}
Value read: {"value": 61.4, "unit": "mm"}
